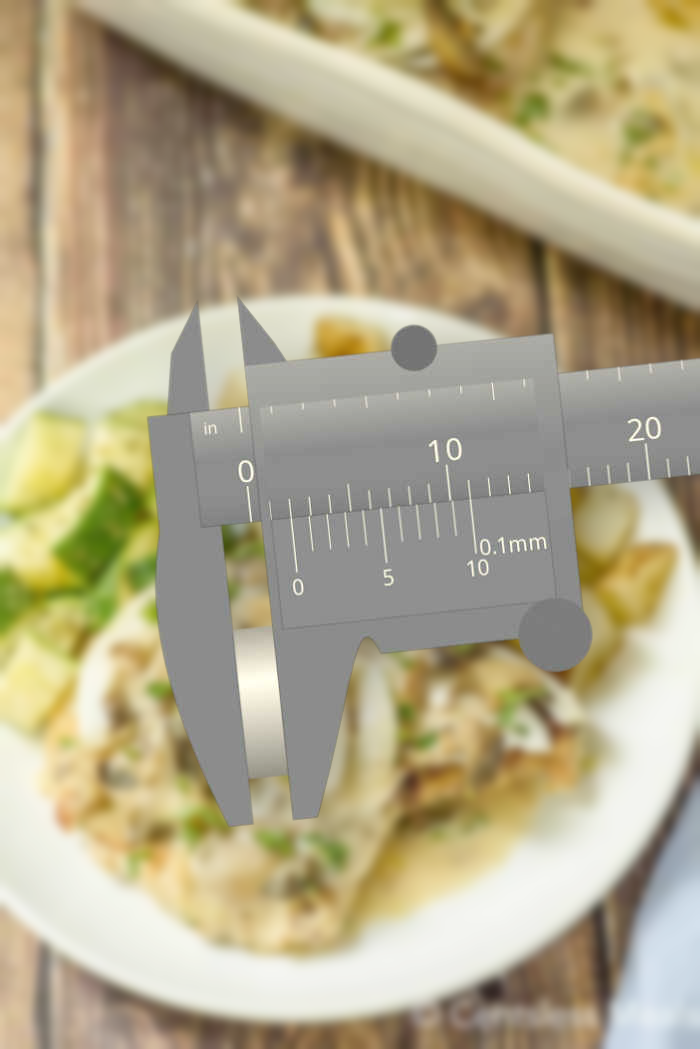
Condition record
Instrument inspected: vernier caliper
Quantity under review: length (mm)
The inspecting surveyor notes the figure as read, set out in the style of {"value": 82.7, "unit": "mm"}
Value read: {"value": 2.0, "unit": "mm"}
